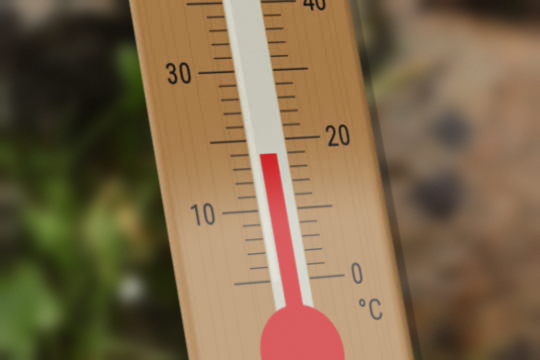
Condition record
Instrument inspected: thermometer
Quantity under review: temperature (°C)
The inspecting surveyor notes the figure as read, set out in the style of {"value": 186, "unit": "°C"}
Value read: {"value": 18, "unit": "°C"}
